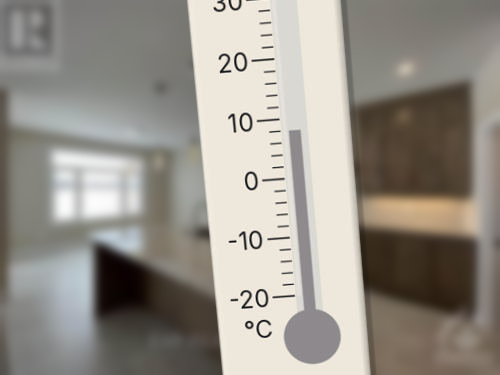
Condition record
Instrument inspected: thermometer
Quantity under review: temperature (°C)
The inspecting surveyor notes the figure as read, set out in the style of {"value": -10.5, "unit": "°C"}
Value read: {"value": 8, "unit": "°C"}
